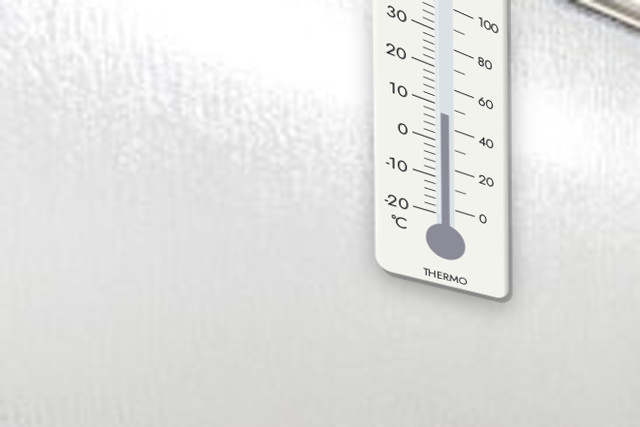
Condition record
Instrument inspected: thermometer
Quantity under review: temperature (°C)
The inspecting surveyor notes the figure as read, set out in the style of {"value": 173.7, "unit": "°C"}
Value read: {"value": 8, "unit": "°C"}
